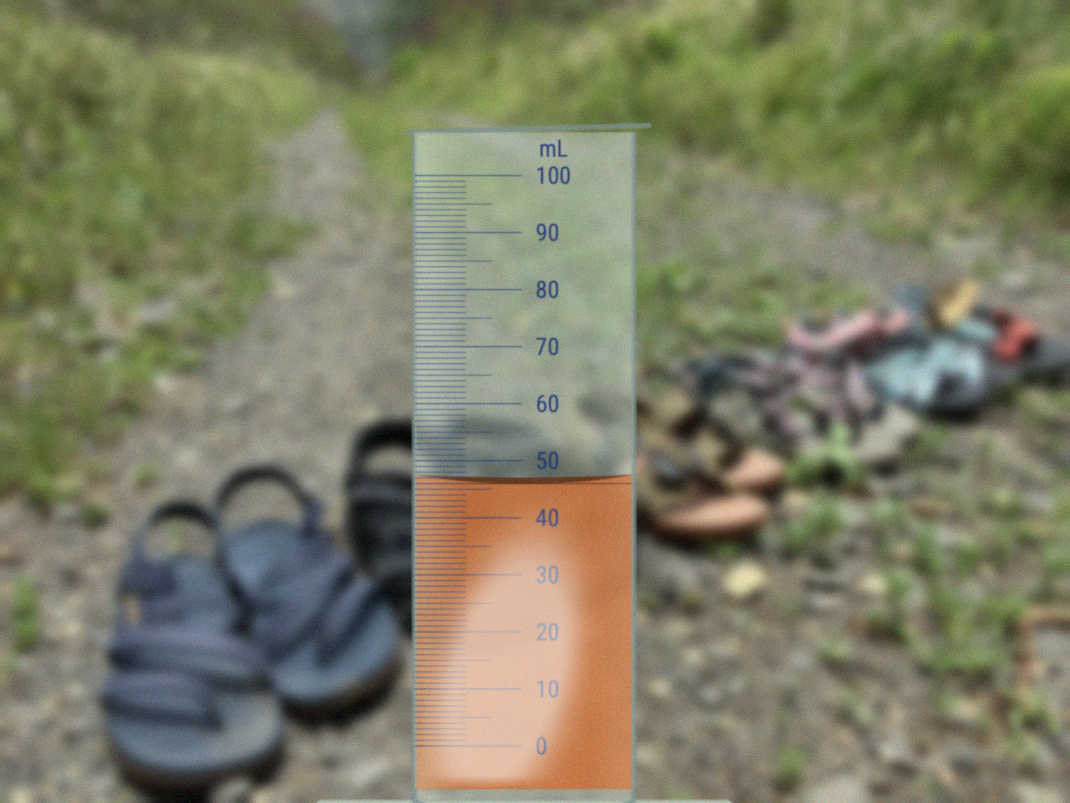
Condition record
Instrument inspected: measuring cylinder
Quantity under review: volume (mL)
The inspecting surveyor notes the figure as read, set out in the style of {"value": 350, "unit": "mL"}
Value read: {"value": 46, "unit": "mL"}
